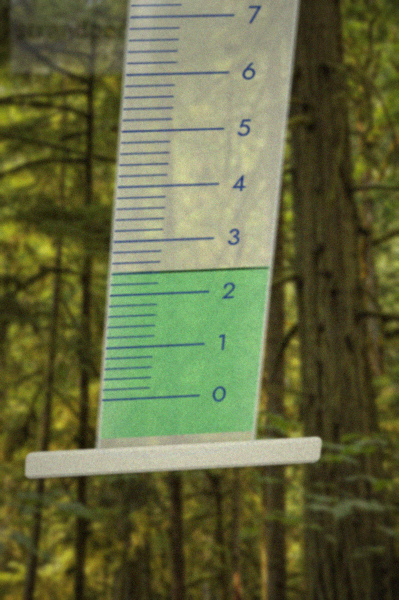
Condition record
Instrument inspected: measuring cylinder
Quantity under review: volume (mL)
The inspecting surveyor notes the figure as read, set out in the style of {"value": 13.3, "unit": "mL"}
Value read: {"value": 2.4, "unit": "mL"}
